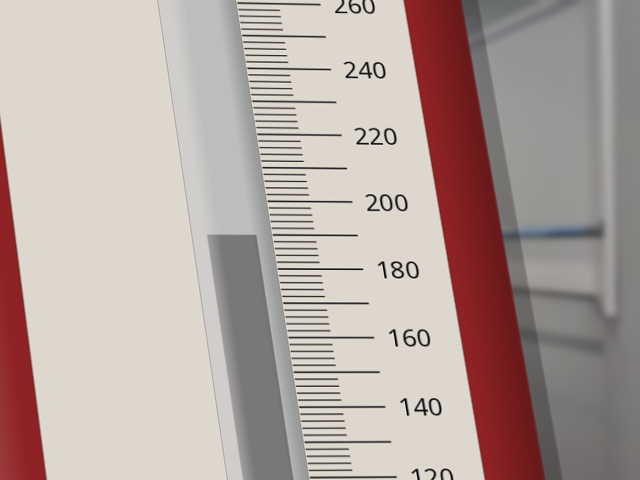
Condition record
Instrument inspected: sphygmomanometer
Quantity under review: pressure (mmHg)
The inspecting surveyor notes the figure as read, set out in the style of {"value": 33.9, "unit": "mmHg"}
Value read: {"value": 190, "unit": "mmHg"}
